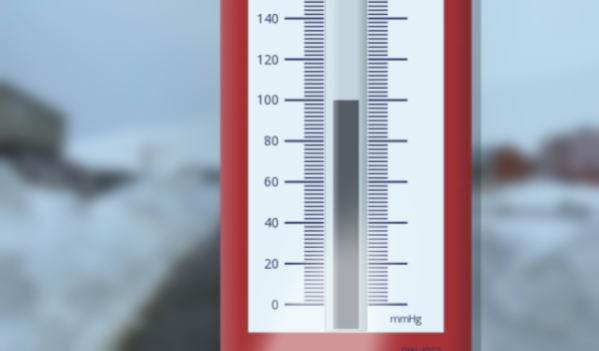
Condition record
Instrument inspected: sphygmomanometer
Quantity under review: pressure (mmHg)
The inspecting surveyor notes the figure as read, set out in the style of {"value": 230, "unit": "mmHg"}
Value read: {"value": 100, "unit": "mmHg"}
